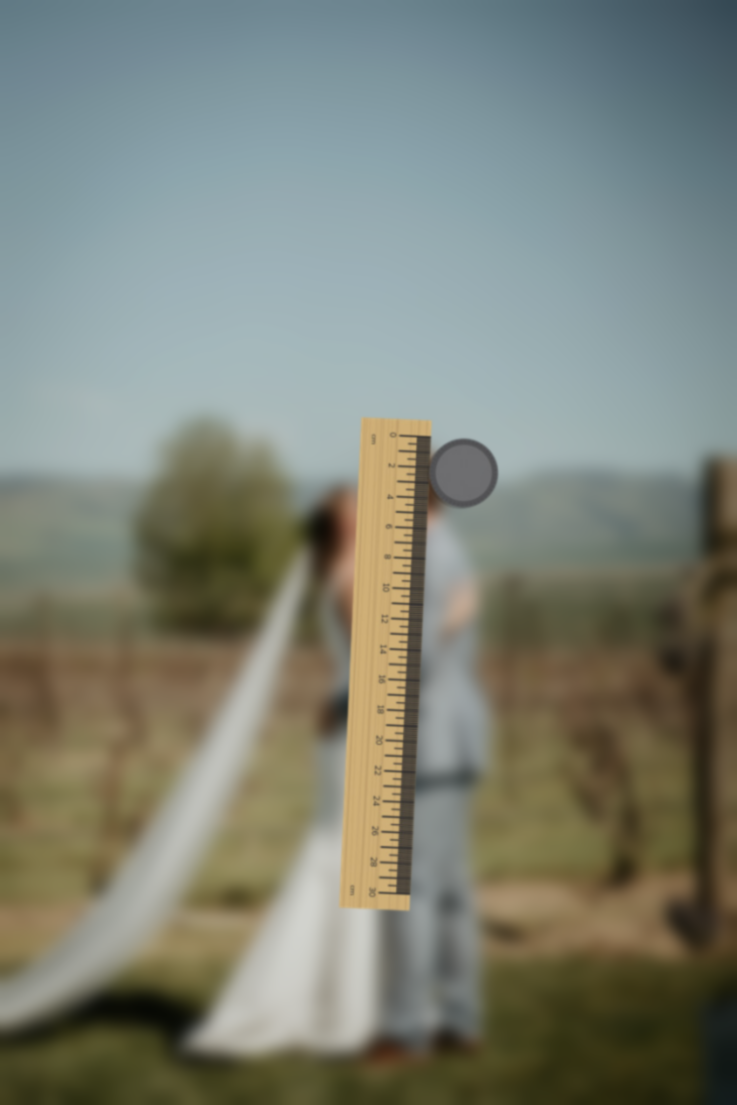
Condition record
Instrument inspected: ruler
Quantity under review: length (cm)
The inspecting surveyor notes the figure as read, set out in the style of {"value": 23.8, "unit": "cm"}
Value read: {"value": 4.5, "unit": "cm"}
